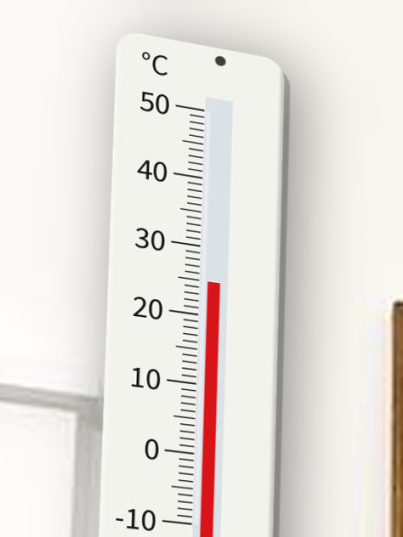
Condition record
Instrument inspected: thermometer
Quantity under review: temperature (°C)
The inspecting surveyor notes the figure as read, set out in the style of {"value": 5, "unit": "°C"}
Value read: {"value": 25, "unit": "°C"}
